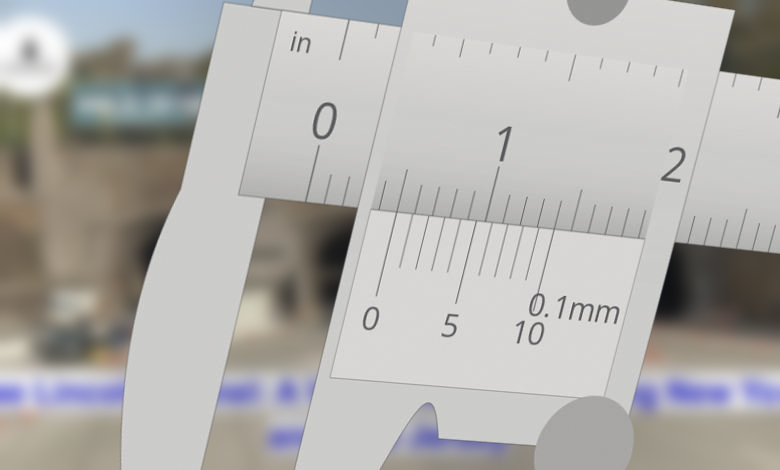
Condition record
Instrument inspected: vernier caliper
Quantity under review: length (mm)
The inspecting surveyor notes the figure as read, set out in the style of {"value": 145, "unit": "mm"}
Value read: {"value": 5.0, "unit": "mm"}
